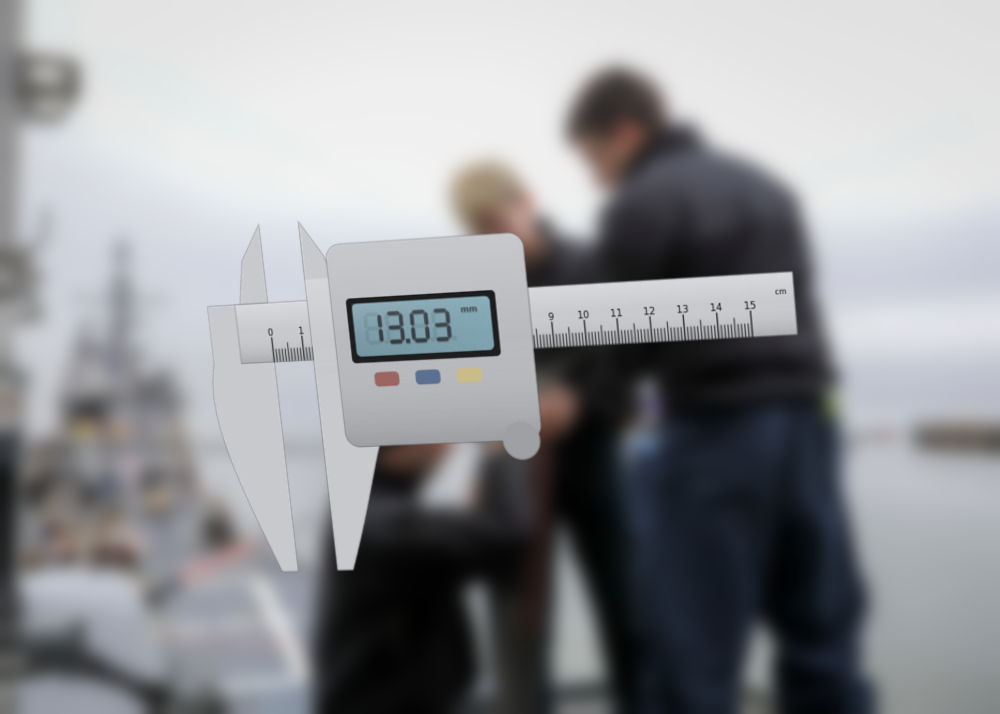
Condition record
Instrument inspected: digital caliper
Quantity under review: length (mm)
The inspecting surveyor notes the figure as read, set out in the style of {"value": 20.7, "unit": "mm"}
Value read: {"value": 13.03, "unit": "mm"}
